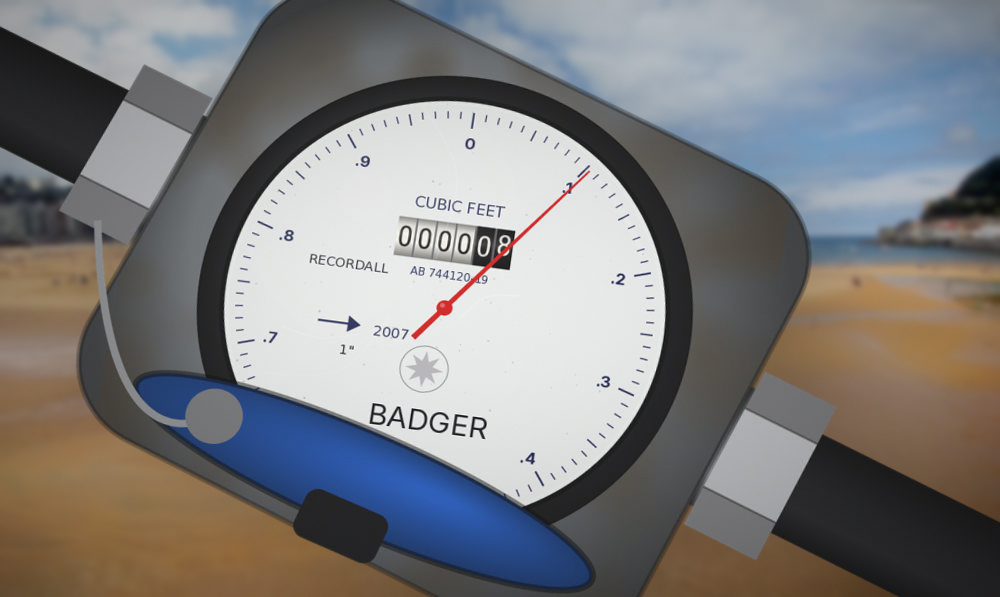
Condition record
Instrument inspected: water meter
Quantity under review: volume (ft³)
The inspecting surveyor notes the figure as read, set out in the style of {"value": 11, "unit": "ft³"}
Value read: {"value": 8.10, "unit": "ft³"}
